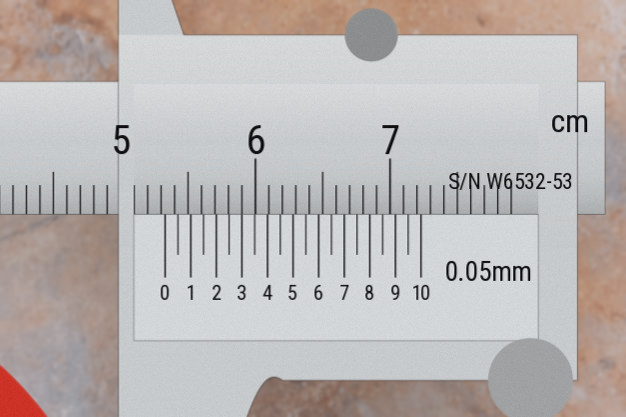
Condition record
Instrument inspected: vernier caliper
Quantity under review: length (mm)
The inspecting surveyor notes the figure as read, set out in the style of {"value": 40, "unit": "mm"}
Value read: {"value": 53.3, "unit": "mm"}
